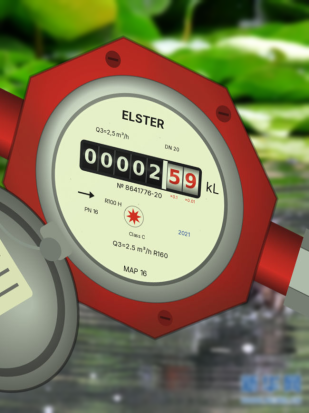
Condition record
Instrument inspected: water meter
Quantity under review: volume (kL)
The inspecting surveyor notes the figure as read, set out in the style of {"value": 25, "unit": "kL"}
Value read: {"value": 2.59, "unit": "kL"}
